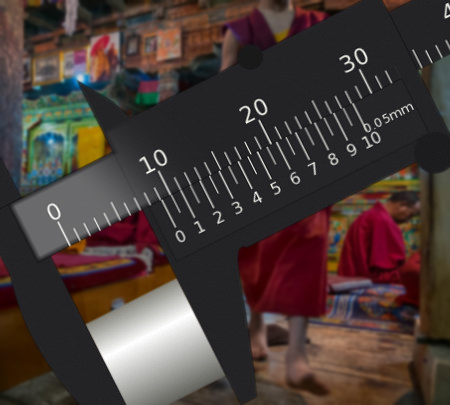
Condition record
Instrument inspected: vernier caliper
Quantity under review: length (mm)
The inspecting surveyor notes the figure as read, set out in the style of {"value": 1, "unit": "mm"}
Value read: {"value": 9.1, "unit": "mm"}
